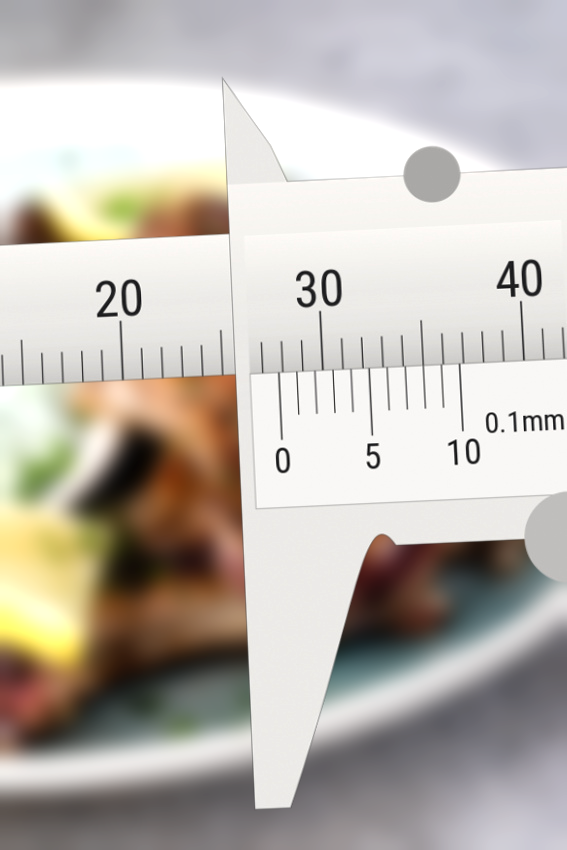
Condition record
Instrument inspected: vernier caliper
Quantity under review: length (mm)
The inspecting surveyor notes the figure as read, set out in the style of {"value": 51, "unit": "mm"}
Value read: {"value": 27.8, "unit": "mm"}
